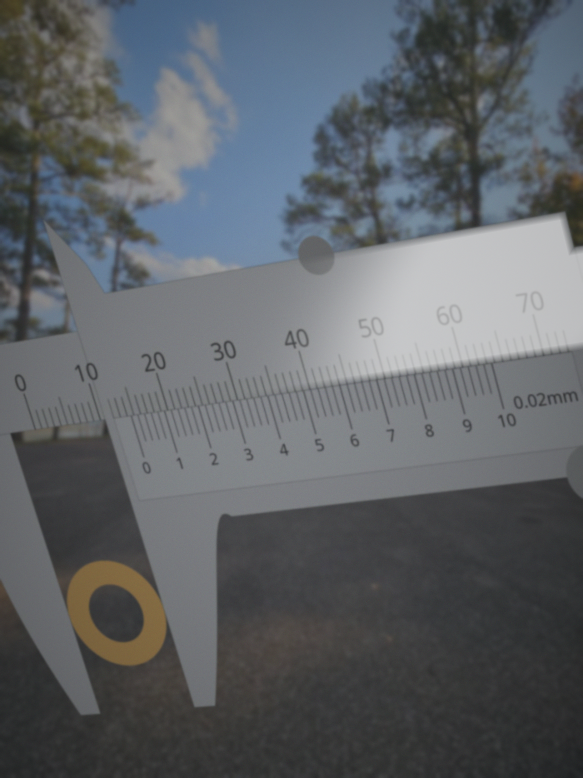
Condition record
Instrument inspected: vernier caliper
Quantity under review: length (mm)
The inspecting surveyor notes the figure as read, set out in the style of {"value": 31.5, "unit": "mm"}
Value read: {"value": 14.6, "unit": "mm"}
